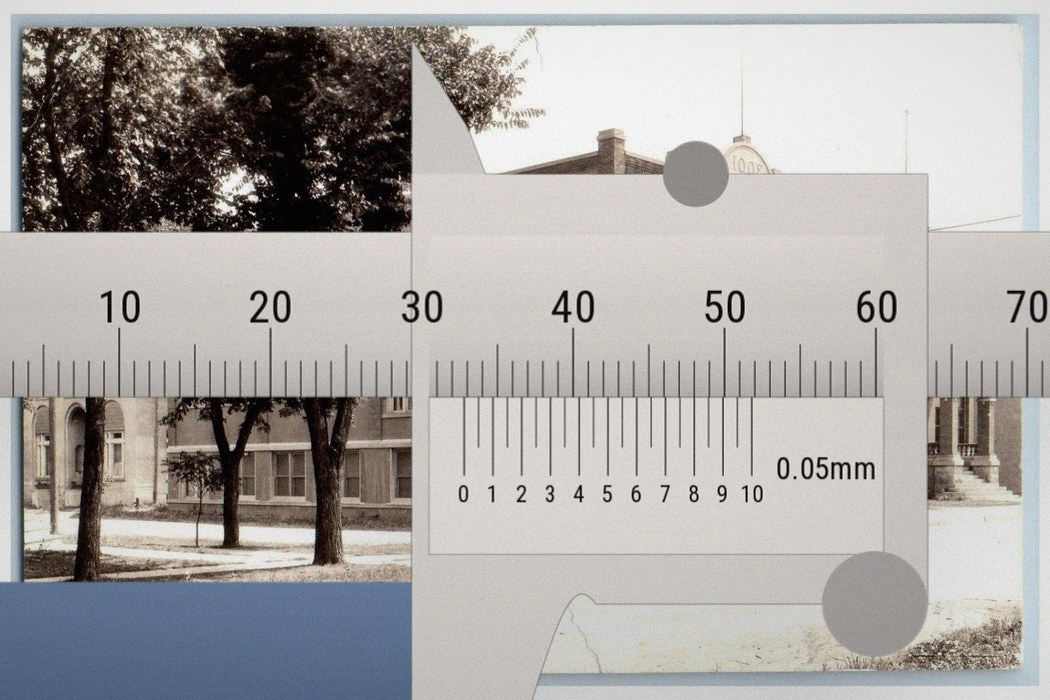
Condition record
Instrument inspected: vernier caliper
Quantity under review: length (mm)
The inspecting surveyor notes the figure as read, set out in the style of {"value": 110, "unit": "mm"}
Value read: {"value": 32.8, "unit": "mm"}
